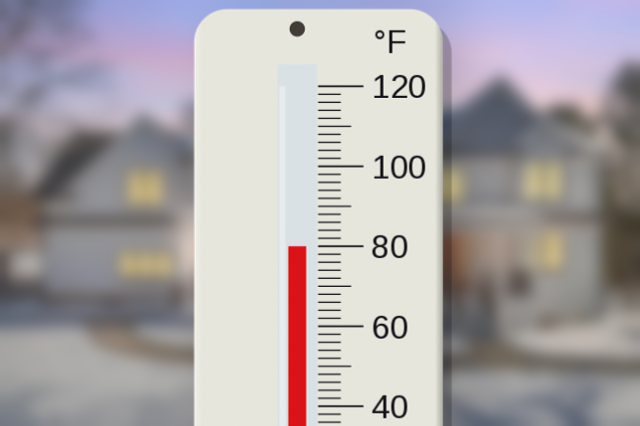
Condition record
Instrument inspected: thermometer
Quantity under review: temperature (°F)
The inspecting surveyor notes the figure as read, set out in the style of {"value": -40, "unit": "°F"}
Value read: {"value": 80, "unit": "°F"}
